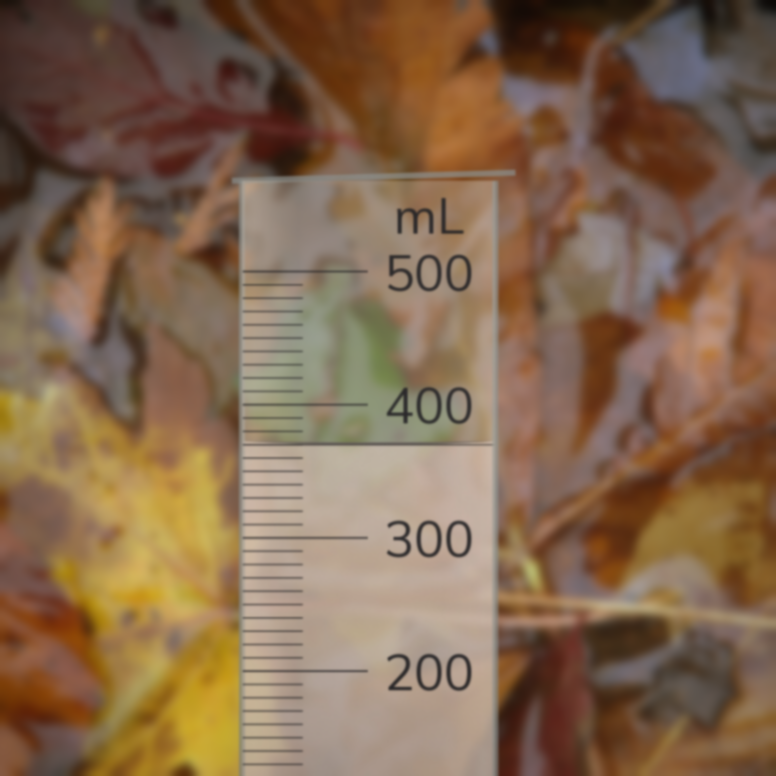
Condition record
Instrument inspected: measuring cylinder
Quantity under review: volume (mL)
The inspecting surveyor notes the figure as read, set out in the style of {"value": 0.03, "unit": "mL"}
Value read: {"value": 370, "unit": "mL"}
